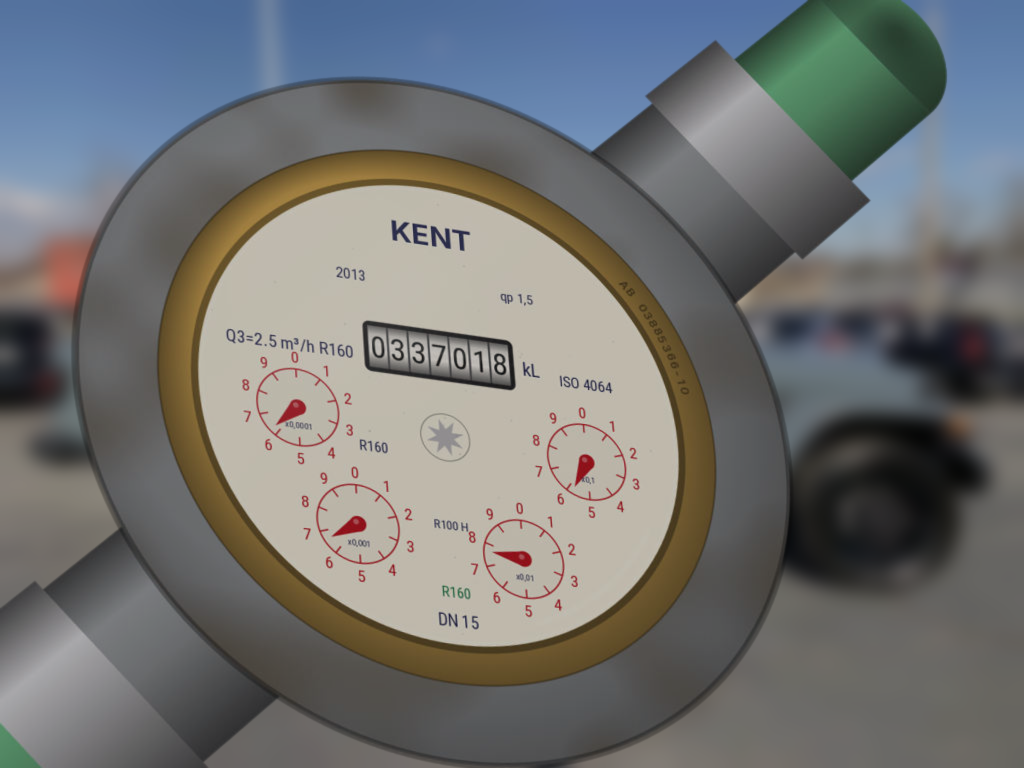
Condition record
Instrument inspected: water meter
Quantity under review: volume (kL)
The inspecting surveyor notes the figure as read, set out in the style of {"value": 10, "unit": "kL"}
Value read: {"value": 337018.5766, "unit": "kL"}
